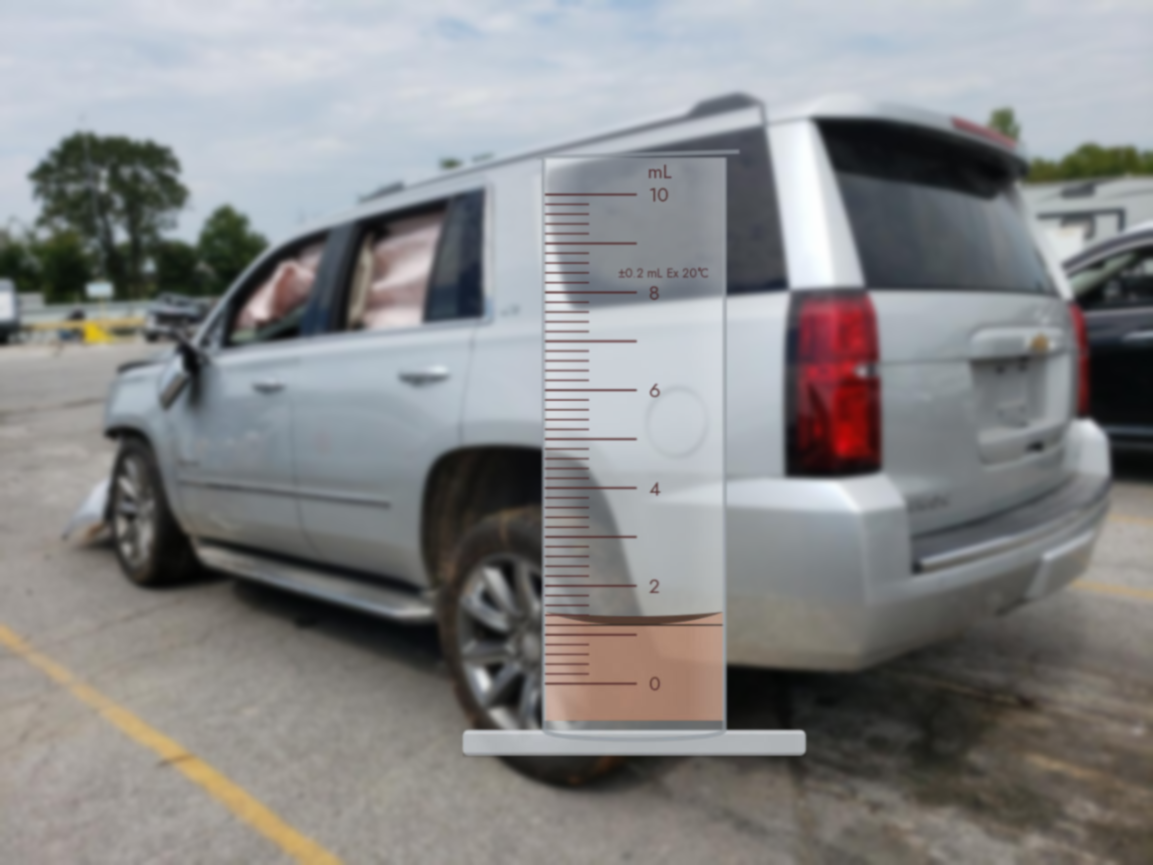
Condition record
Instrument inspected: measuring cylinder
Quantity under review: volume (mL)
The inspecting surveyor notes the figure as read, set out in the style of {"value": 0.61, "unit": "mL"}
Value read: {"value": 1.2, "unit": "mL"}
